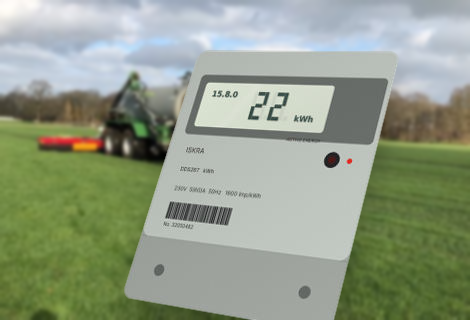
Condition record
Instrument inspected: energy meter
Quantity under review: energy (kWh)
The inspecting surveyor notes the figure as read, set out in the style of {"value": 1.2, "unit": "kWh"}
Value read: {"value": 22, "unit": "kWh"}
